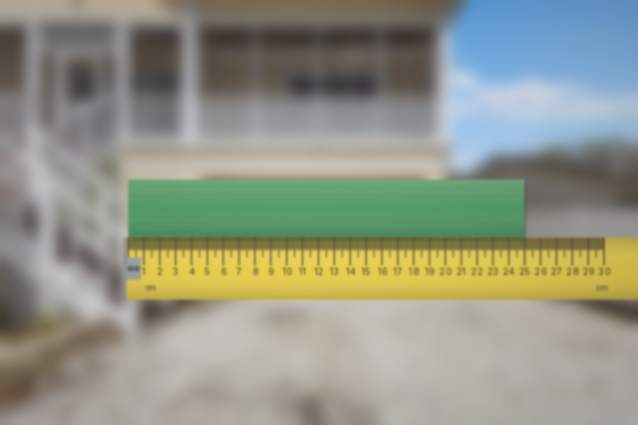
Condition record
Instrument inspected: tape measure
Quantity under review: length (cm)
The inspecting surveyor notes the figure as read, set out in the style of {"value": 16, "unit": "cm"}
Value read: {"value": 25, "unit": "cm"}
